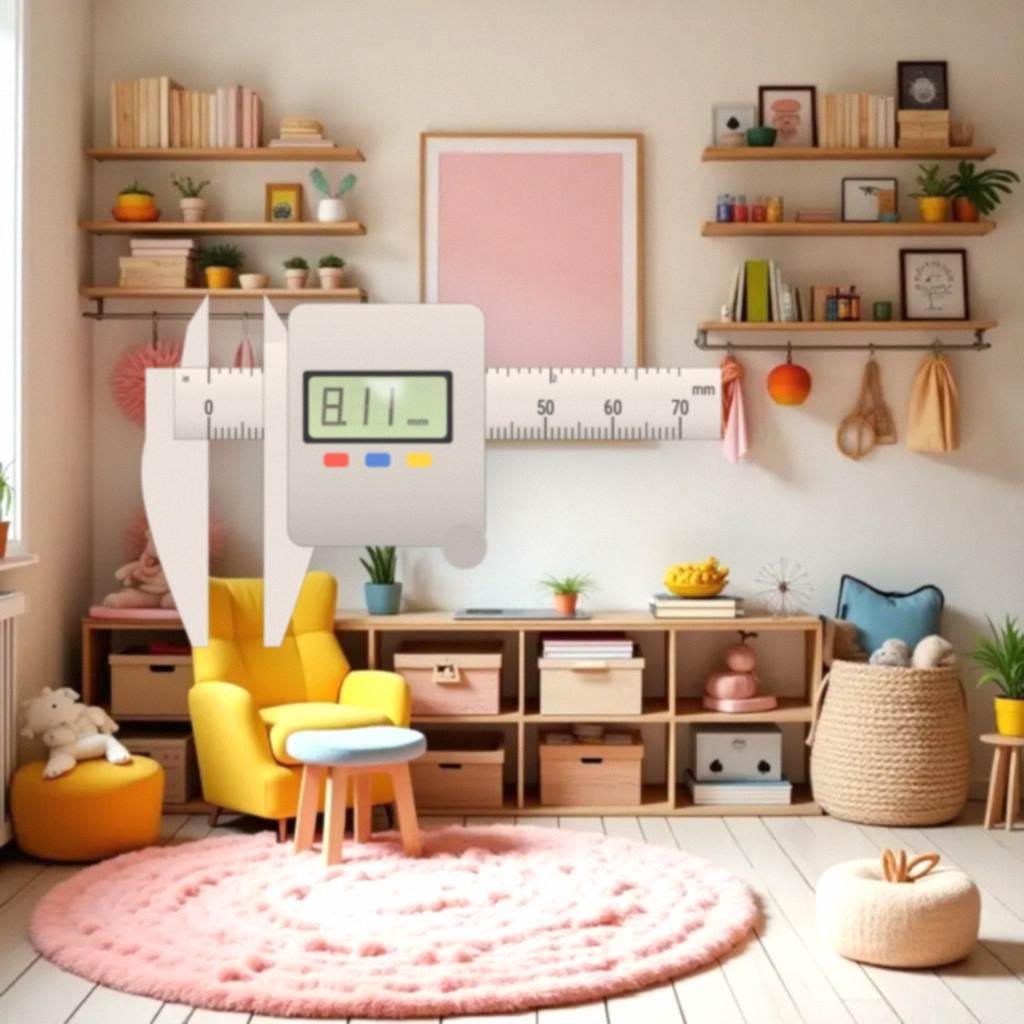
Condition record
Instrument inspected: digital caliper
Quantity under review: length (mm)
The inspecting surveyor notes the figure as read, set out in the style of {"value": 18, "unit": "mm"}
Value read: {"value": 8.11, "unit": "mm"}
